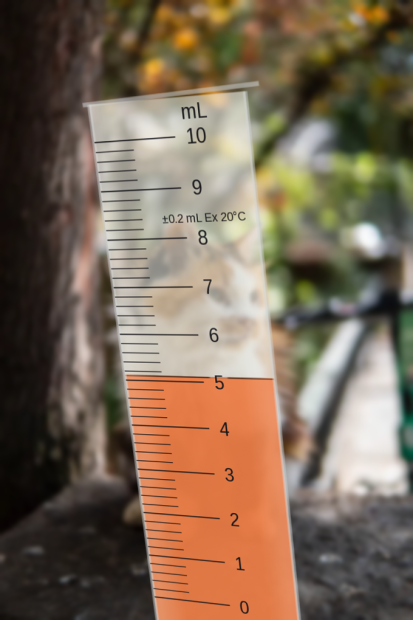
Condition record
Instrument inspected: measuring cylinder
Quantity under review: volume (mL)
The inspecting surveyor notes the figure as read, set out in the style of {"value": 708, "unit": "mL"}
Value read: {"value": 5.1, "unit": "mL"}
